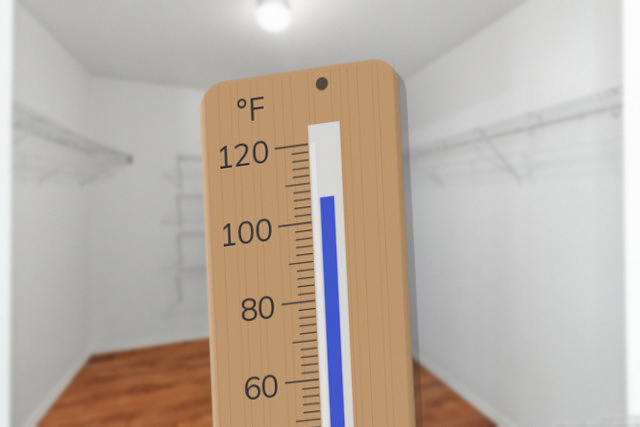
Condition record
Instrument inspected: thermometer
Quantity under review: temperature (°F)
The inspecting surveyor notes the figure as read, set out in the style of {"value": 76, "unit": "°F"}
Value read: {"value": 106, "unit": "°F"}
